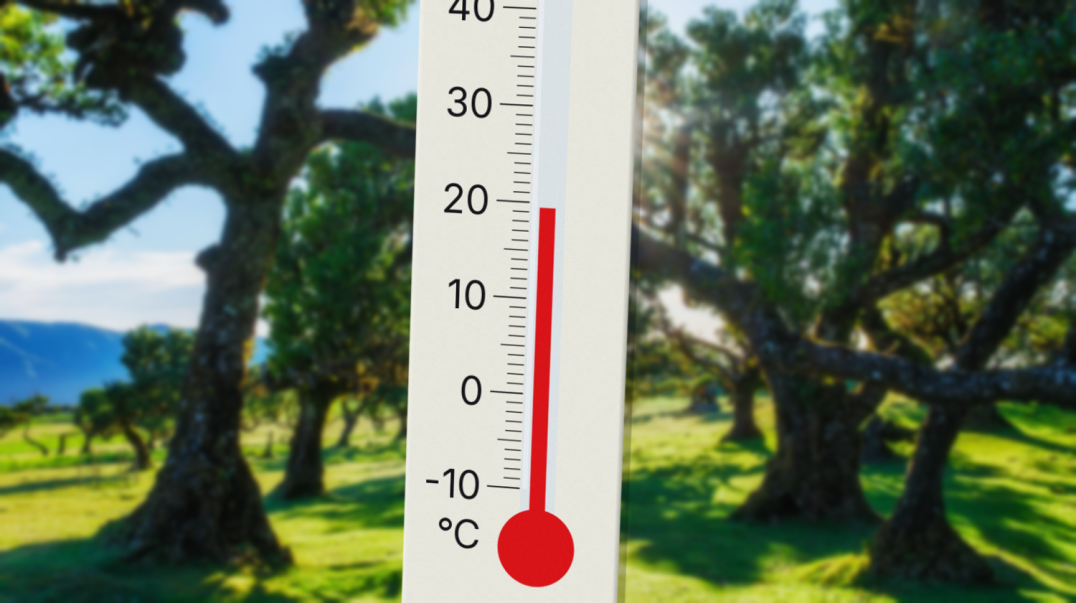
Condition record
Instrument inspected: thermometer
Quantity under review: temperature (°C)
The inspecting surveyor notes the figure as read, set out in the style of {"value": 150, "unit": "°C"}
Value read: {"value": 19.5, "unit": "°C"}
